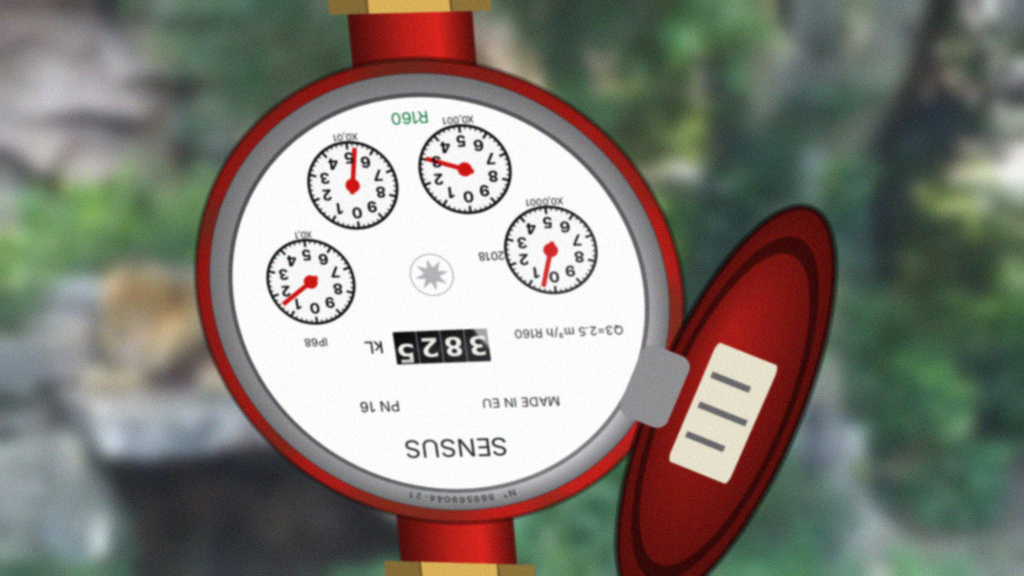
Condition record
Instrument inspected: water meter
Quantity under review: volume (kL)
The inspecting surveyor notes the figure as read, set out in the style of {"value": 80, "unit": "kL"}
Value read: {"value": 3825.1530, "unit": "kL"}
